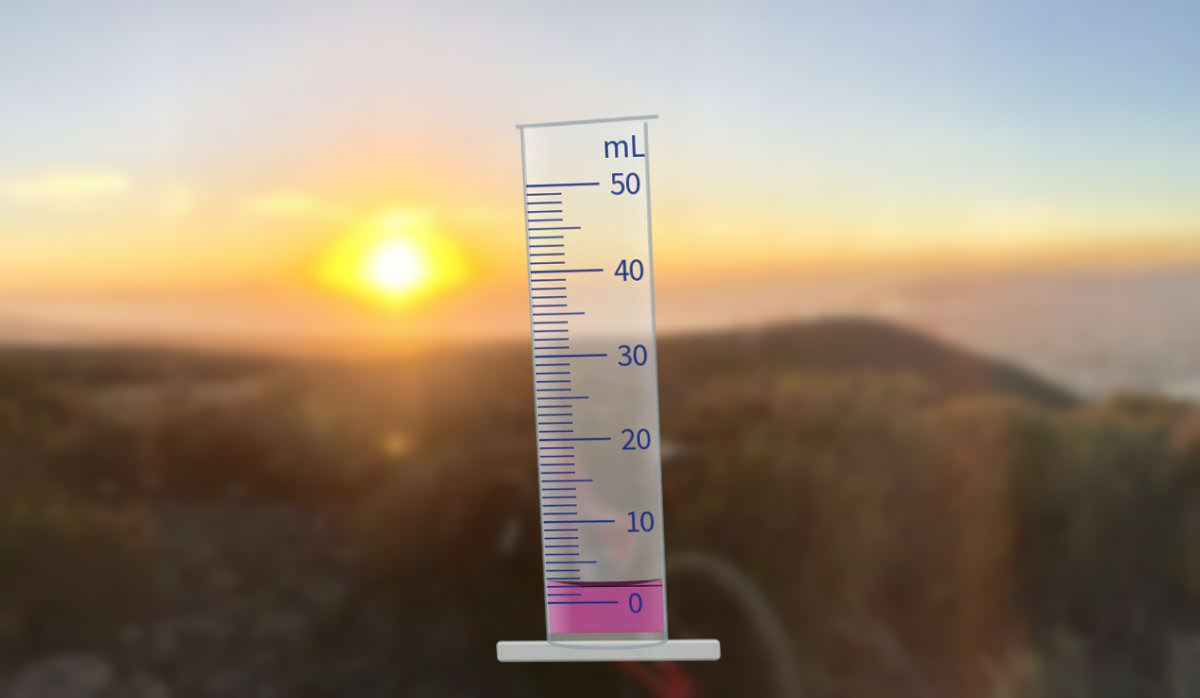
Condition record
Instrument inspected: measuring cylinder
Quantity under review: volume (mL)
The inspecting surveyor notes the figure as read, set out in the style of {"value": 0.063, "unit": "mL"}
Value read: {"value": 2, "unit": "mL"}
